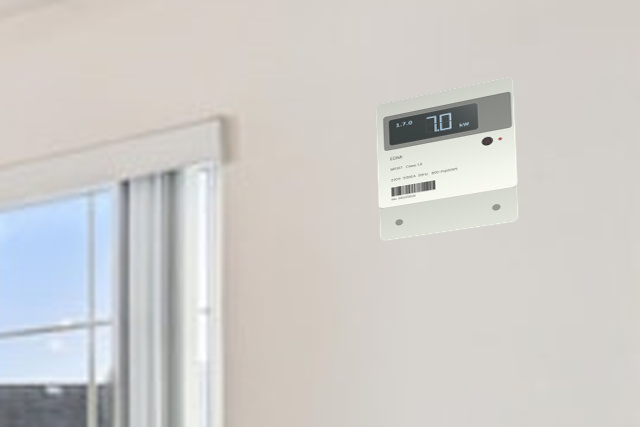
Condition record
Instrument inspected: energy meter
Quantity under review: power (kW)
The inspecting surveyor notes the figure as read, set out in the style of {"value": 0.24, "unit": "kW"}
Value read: {"value": 7.0, "unit": "kW"}
